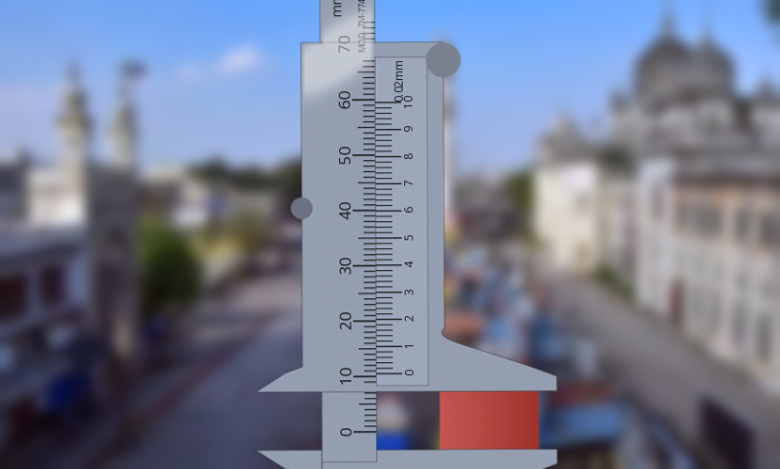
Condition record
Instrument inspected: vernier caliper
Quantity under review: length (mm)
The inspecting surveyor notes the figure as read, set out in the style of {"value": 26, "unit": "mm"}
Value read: {"value": 10.5, "unit": "mm"}
